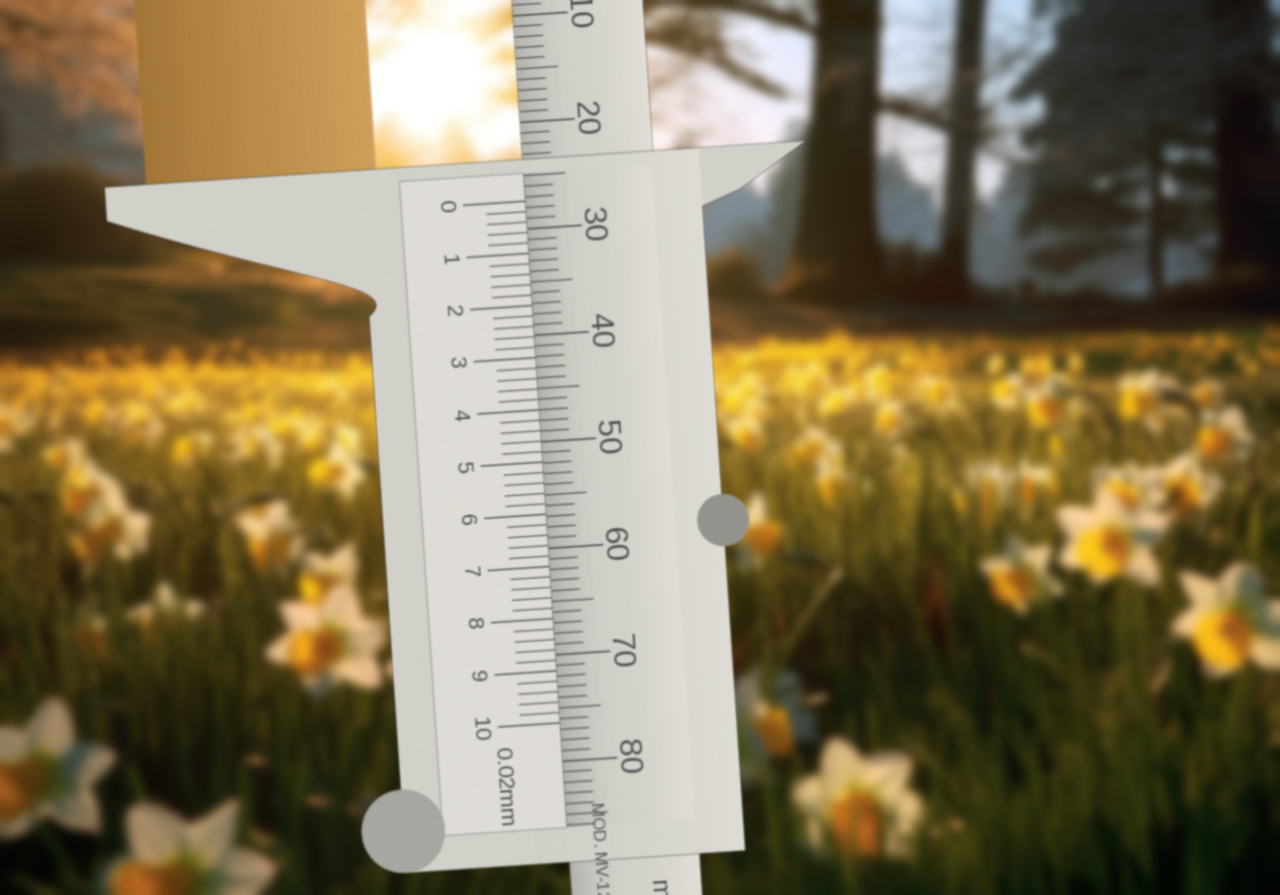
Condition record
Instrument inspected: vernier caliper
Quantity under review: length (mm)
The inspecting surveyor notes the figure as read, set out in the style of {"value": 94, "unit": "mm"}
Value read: {"value": 27.4, "unit": "mm"}
